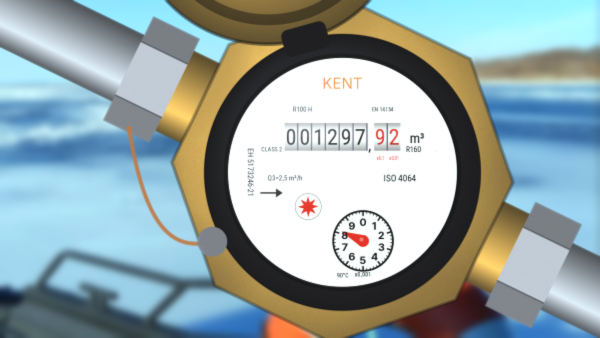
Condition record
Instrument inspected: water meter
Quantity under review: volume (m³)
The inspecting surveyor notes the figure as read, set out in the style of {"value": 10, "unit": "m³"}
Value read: {"value": 1297.928, "unit": "m³"}
